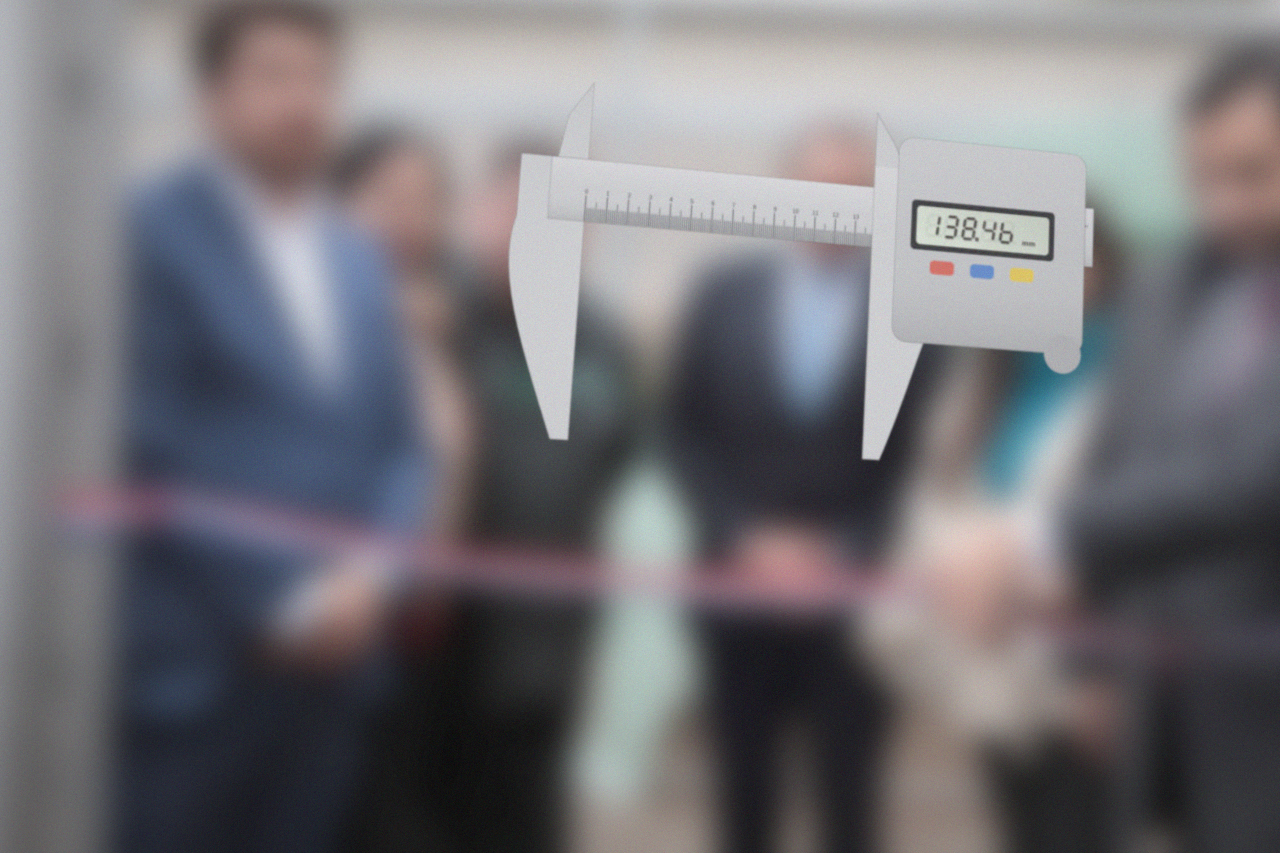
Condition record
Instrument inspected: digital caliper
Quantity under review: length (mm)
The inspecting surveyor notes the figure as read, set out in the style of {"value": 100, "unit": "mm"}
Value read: {"value": 138.46, "unit": "mm"}
